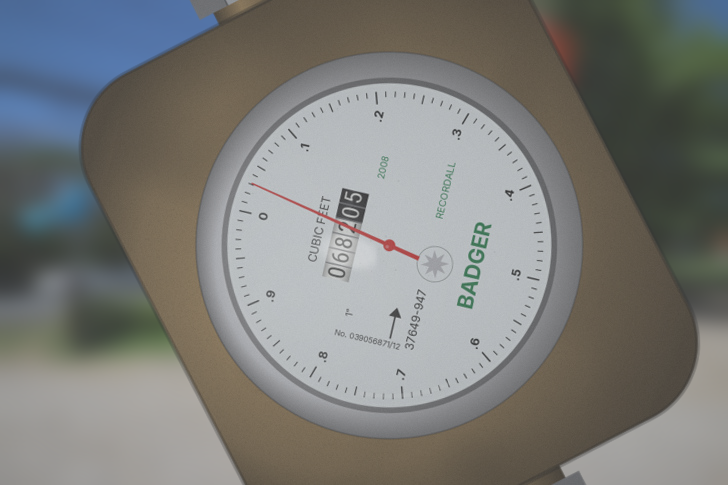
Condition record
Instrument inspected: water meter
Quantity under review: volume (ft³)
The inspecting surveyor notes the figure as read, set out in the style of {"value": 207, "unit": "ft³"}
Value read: {"value": 68205.03, "unit": "ft³"}
